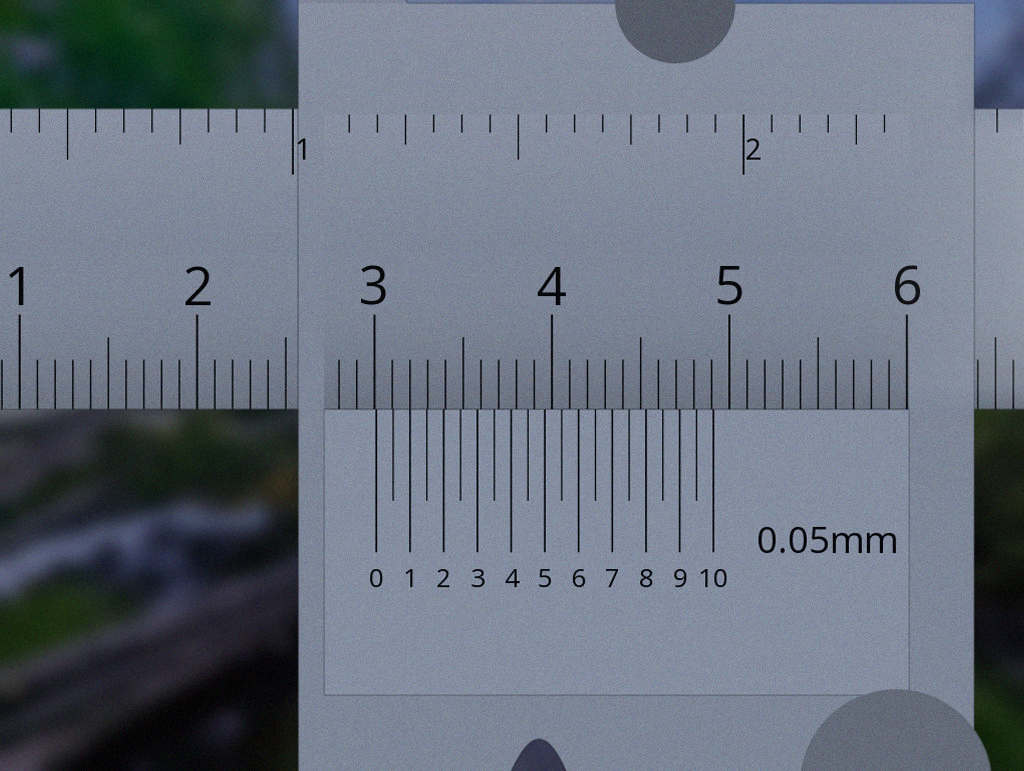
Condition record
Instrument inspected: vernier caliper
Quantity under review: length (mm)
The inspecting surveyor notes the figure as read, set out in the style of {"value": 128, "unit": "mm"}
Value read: {"value": 30.1, "unit": "mm"}
